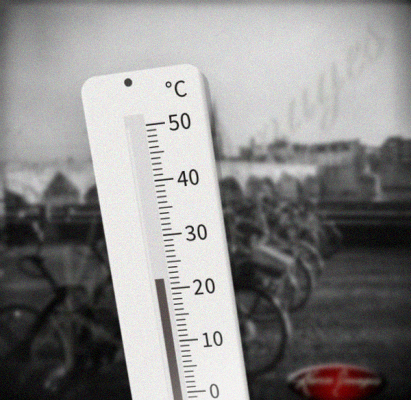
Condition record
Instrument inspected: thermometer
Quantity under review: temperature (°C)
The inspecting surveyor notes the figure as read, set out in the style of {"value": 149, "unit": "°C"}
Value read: {"value": 22, "unit": "°C"}
